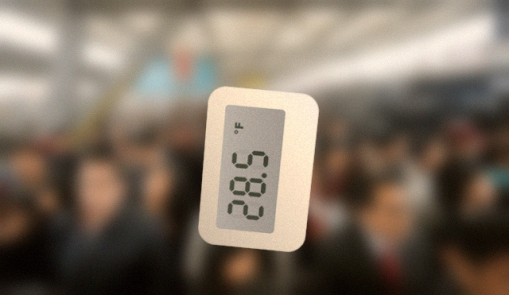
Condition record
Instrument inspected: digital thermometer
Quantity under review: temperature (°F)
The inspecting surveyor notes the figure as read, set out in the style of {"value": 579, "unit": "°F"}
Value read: {"value": 28.5, "unit": "°F"}
